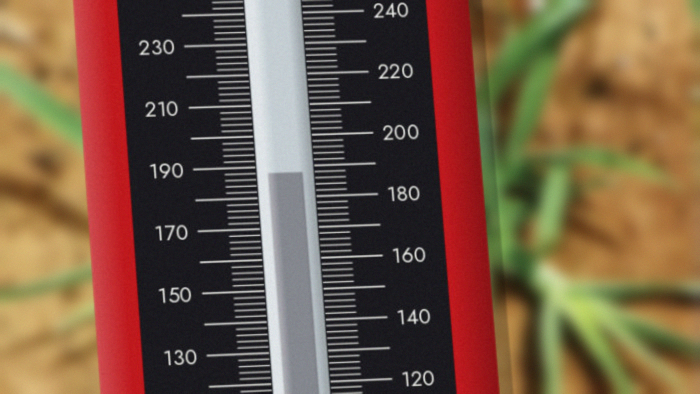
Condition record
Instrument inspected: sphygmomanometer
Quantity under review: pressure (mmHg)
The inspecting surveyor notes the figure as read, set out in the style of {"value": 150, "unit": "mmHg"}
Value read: {"value": 188, "unit": "mmHg"}
